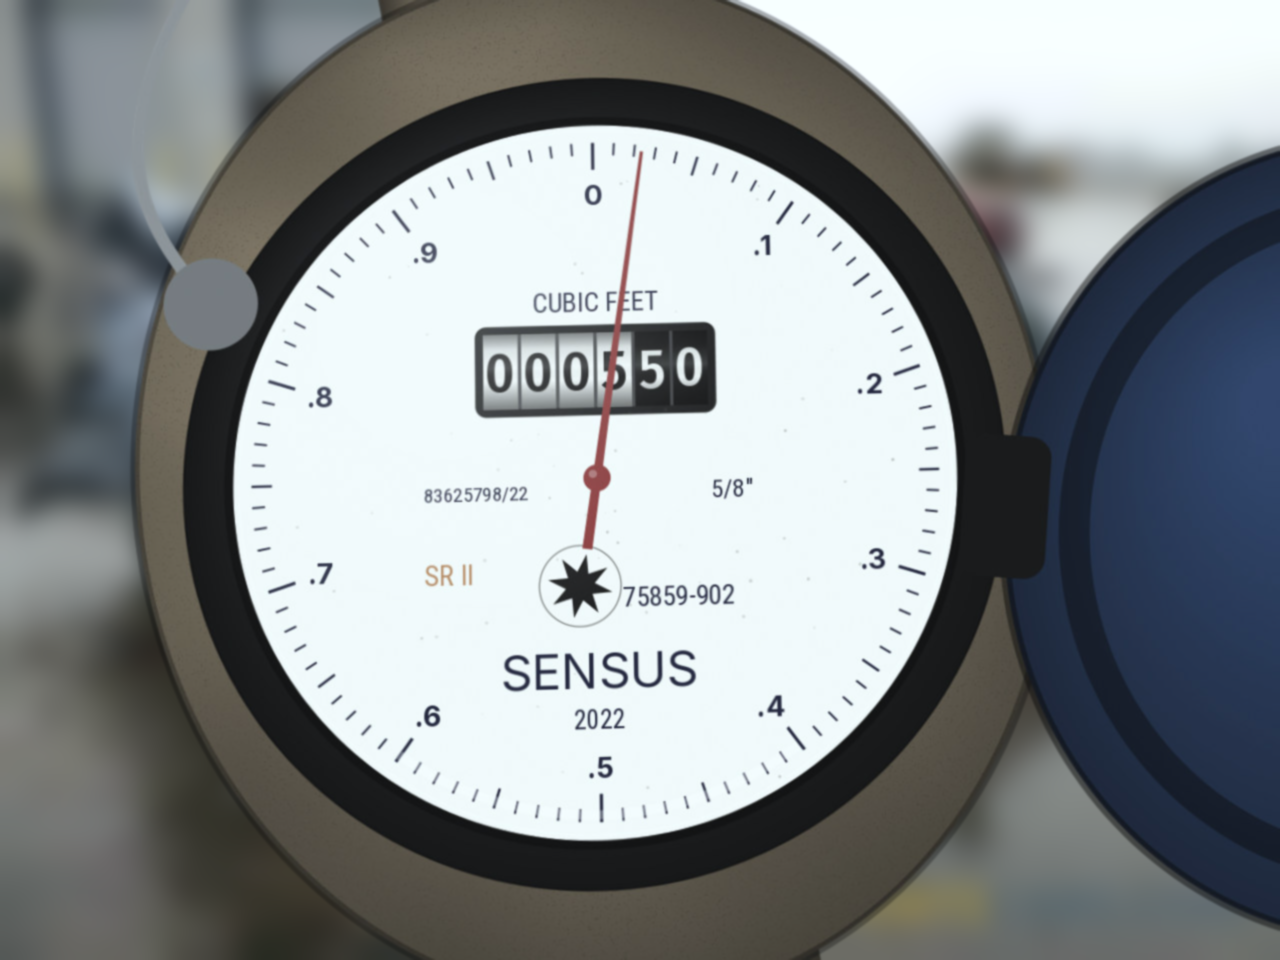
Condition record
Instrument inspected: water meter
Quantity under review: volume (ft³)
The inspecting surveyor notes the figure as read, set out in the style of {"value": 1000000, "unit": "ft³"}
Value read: {"value": 550.02, "unit": "ft³"}
